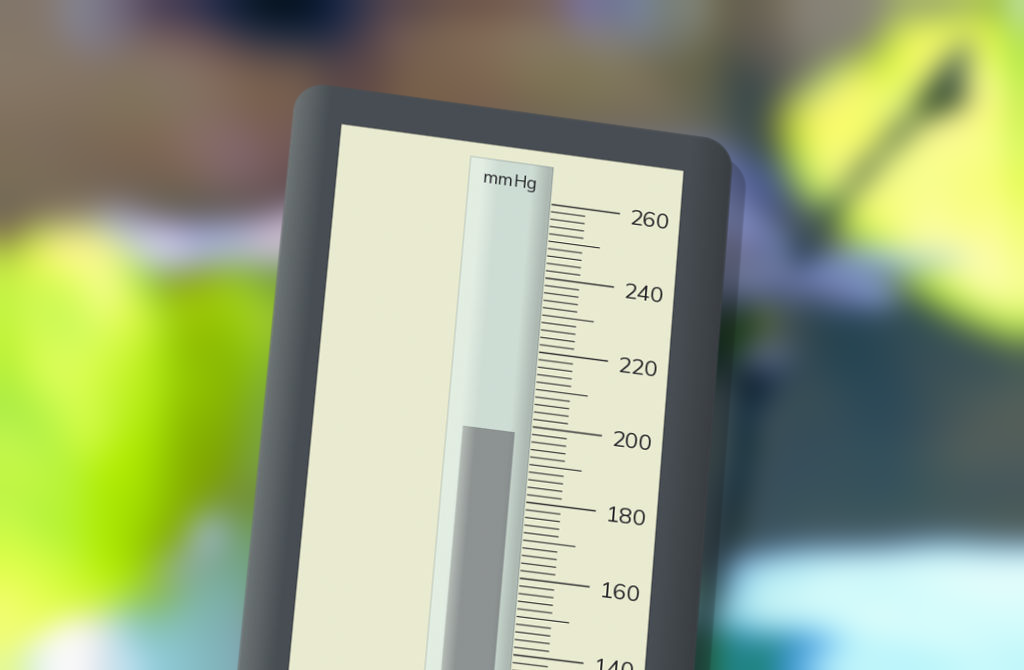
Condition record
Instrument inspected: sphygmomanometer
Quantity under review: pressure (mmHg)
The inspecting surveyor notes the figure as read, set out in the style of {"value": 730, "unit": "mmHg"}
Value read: {"value": 198, "unit": "mmHg"}
